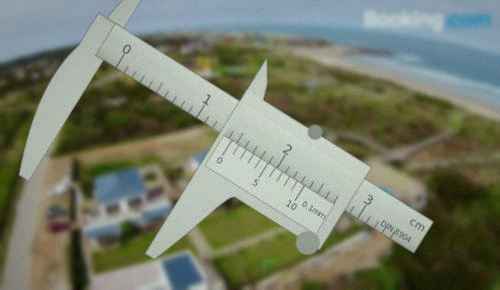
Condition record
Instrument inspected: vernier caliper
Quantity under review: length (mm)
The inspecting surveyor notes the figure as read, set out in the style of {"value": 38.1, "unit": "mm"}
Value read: {"value": 14.4, "unit": "mm"}
